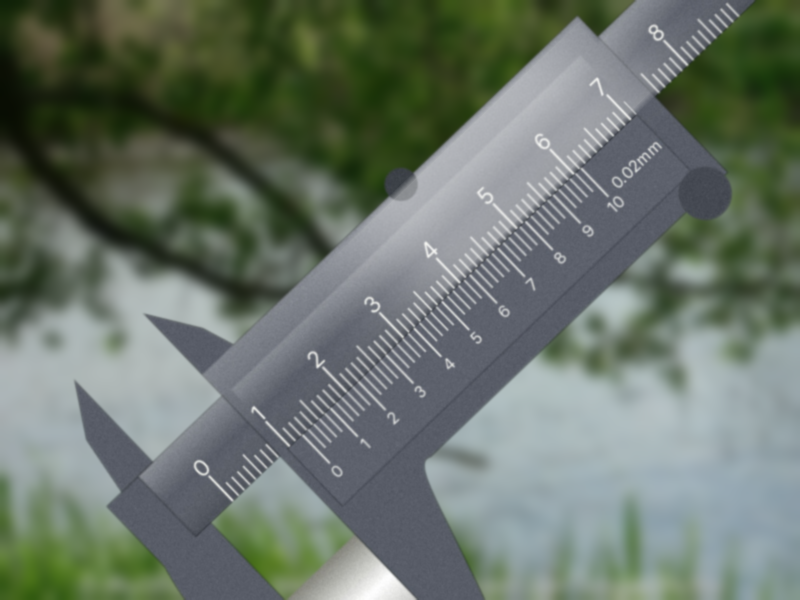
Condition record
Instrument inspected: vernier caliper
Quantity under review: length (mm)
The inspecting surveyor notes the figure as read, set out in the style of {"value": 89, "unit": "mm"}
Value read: {"value": 12.2, "unit": "mm"}
